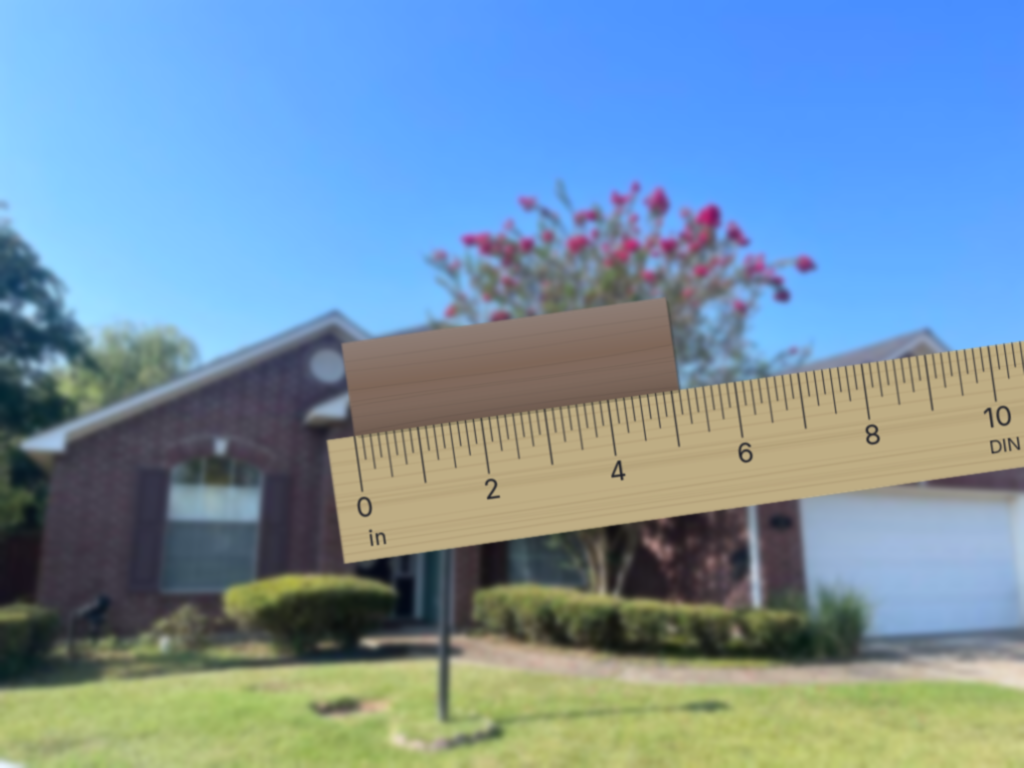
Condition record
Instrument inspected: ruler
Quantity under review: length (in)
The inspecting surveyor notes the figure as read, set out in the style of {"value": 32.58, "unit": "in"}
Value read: {"value": 5.125, "unit": "in"}
